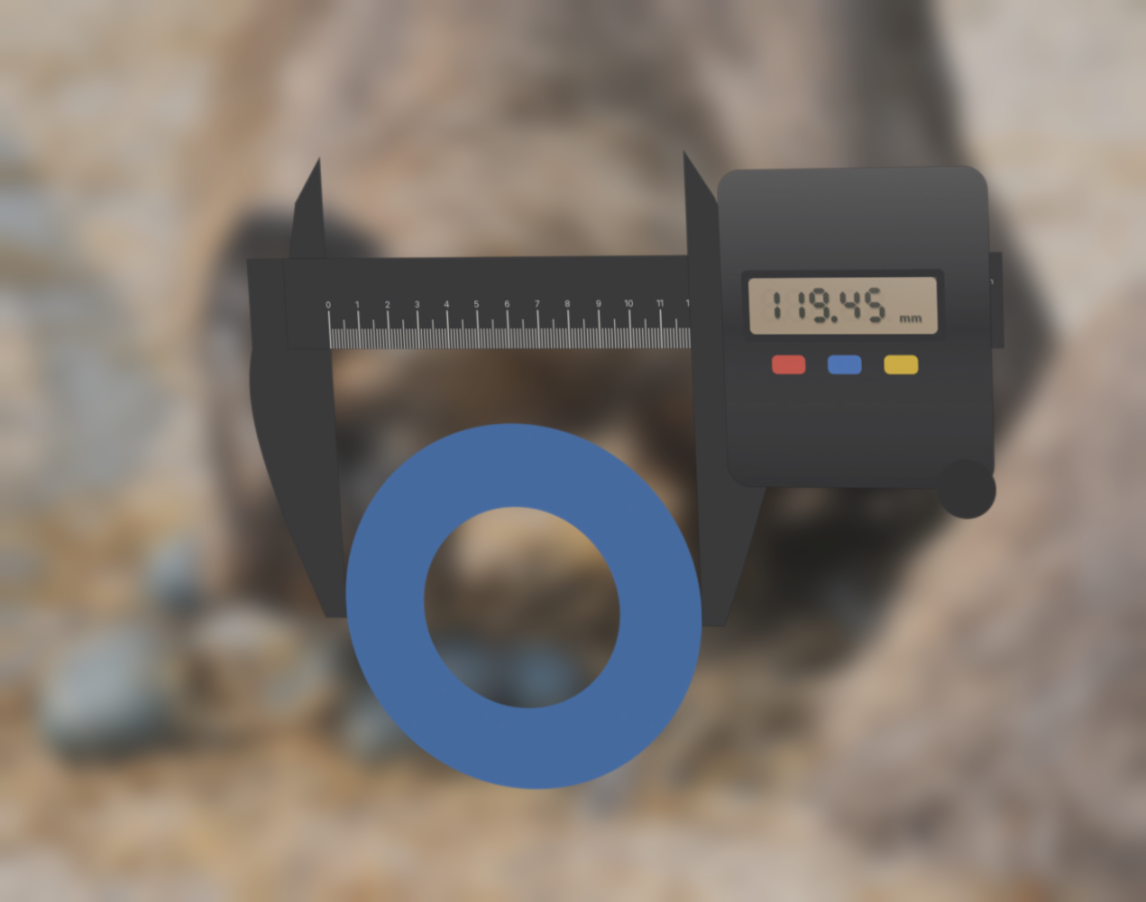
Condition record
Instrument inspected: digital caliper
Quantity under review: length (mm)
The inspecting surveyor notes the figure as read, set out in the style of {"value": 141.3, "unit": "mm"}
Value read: {"value": 119.45, "unit": "mm"}
